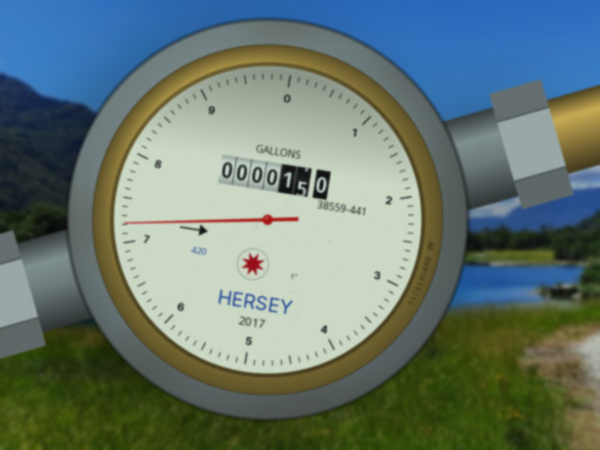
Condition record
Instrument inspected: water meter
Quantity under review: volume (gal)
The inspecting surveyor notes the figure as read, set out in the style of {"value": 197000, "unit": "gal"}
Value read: {"value": 147.2, "unit": "gal"}
